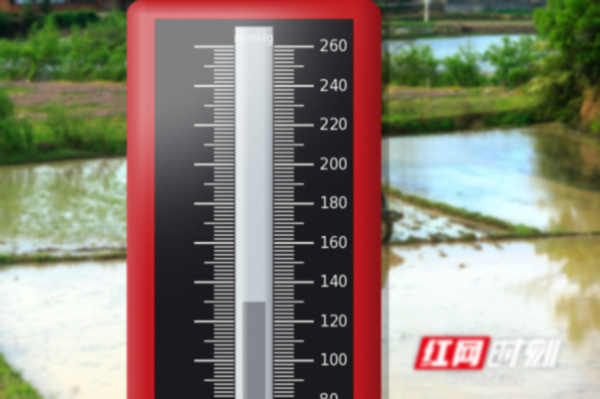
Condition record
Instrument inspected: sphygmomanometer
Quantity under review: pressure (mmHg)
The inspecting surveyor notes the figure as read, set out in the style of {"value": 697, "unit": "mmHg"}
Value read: {"value": 130, "unit": "mmHg"}
